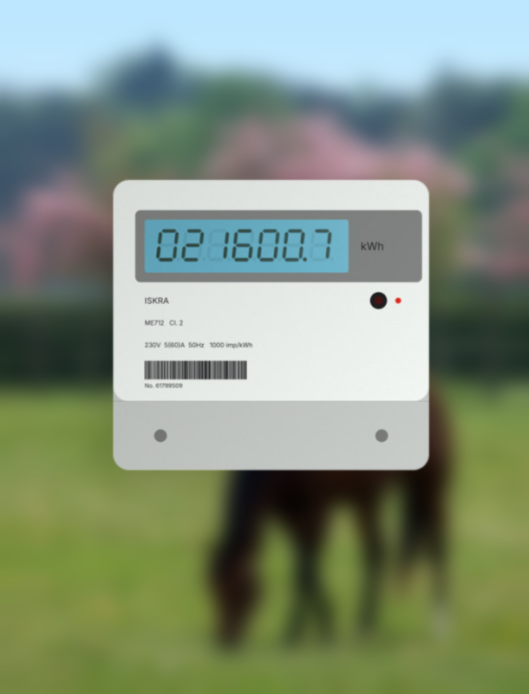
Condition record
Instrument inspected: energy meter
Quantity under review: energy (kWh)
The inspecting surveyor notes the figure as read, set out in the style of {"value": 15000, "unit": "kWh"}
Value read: {"value": 21600.7, "unit": "kWh"}
